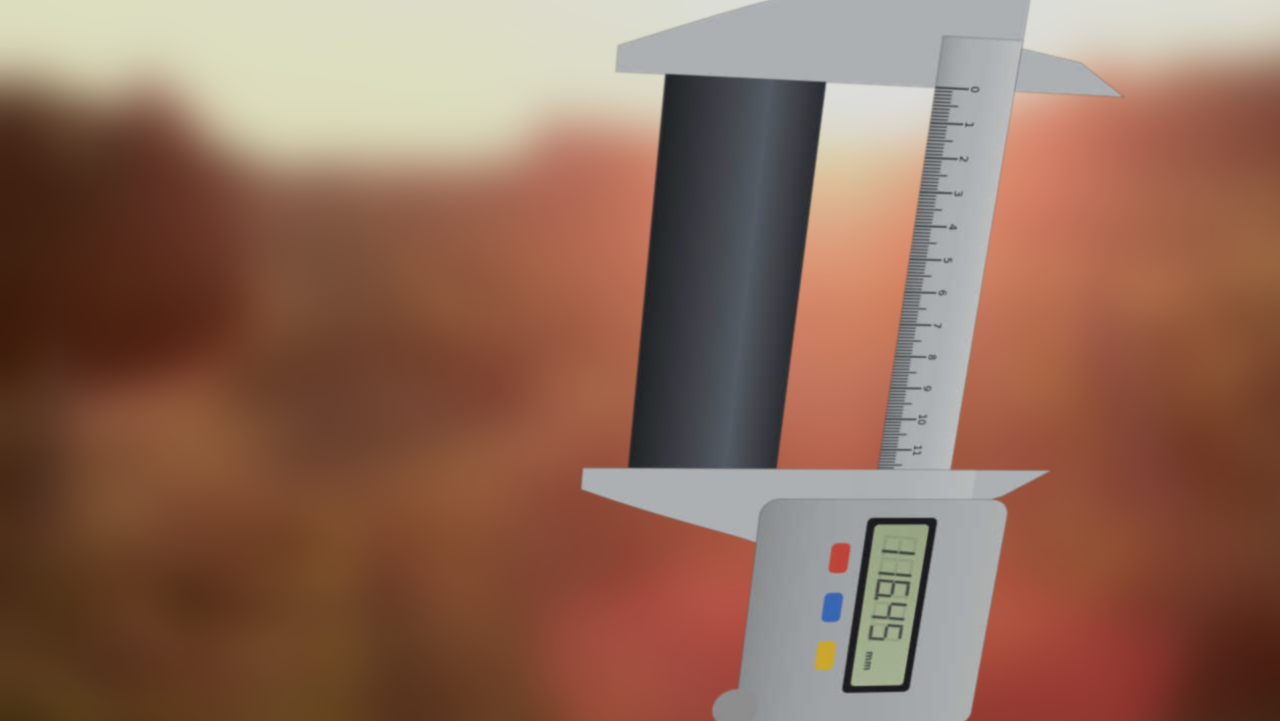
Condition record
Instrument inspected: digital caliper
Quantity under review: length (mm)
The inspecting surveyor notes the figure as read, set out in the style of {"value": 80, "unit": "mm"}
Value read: {"value": 116.45, "unit": "mm"}
